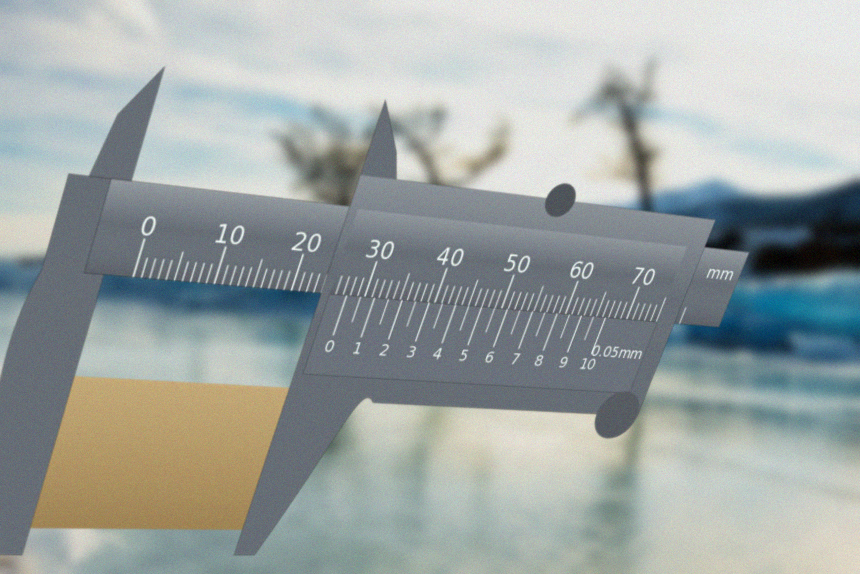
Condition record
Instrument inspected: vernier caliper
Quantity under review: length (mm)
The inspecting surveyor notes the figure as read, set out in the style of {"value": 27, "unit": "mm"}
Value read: {"value": 27.5, "unit": "mm"}
